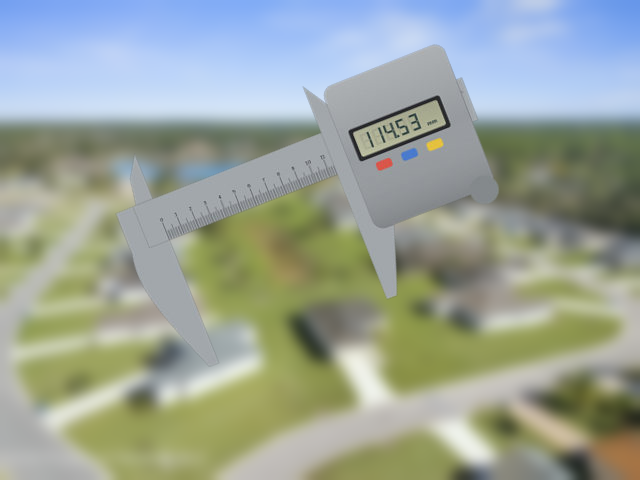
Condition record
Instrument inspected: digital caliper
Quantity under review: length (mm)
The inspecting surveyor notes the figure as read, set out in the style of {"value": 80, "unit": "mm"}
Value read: {"value": 114.53, "unit": "mm"}
